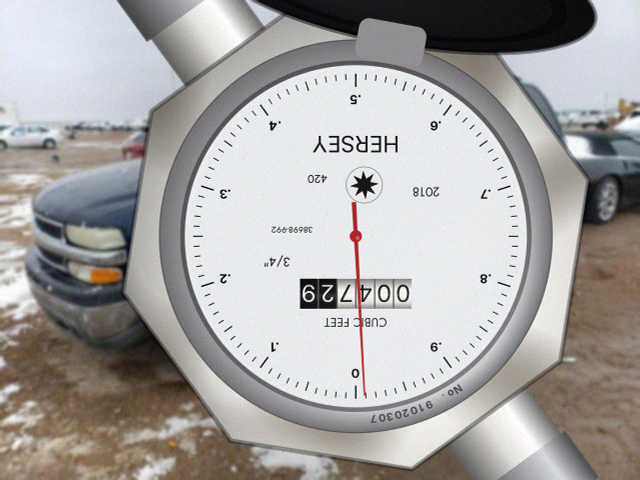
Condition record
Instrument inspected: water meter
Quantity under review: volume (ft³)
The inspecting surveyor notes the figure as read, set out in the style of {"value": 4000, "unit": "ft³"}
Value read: {"value": 4728.99, "unit": "ft³"}
